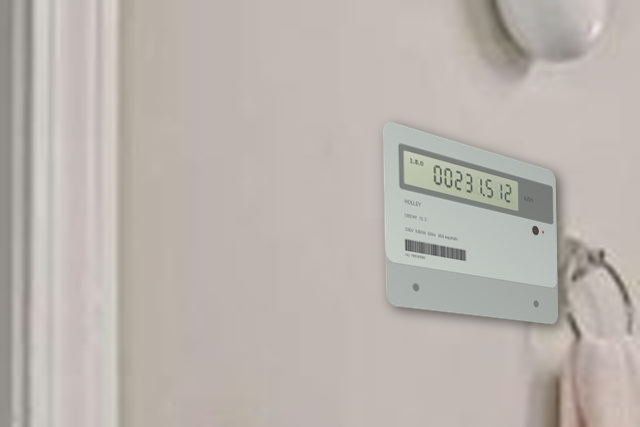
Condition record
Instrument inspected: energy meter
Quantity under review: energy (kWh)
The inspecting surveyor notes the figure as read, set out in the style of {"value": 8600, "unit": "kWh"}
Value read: {"value": 231.512, "unit": "kWh"}
